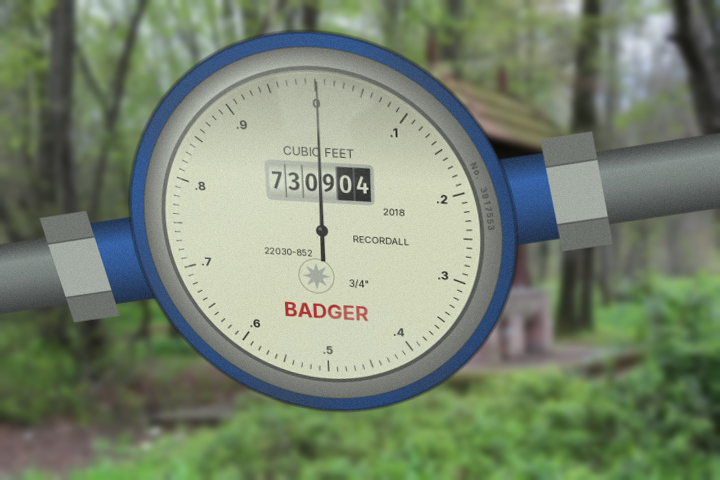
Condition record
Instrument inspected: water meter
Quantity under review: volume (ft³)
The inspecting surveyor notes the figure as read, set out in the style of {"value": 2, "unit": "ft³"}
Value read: {"value": 730904.00, "unit": "ft³"}
